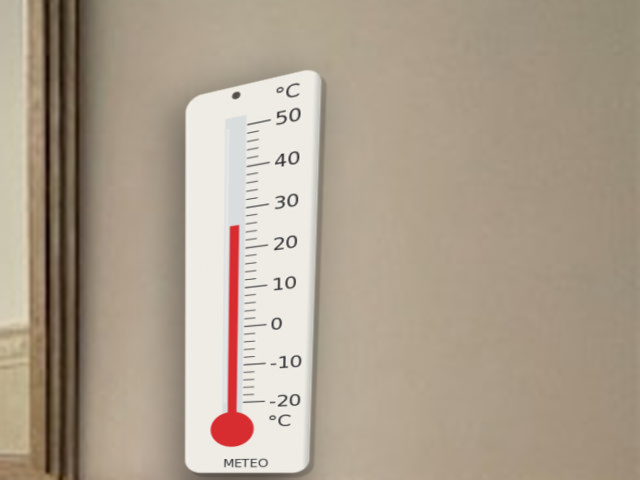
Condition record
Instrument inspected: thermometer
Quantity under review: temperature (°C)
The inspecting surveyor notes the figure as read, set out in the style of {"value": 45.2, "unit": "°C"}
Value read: {"value": 26, "unit": "°C"}
